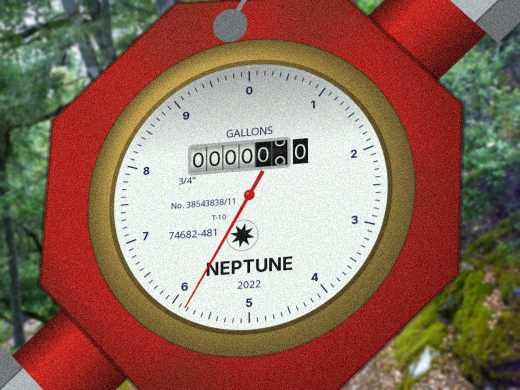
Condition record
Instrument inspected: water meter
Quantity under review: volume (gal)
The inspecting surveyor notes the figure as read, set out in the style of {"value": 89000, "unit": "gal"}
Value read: {"value": 85.8, "unit": "gal"}
